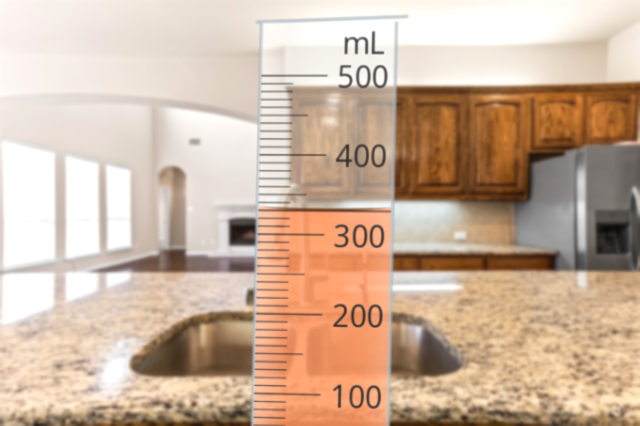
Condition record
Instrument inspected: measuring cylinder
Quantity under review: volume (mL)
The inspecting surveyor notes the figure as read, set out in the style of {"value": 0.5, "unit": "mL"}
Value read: {"value": 330, "unit": "mL"}
